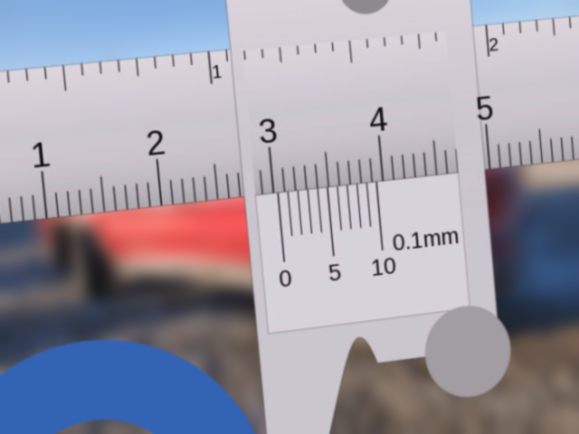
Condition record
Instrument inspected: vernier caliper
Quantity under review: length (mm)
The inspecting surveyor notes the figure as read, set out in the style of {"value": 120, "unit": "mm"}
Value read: {"value": 30.4, "unit": "mm"}
